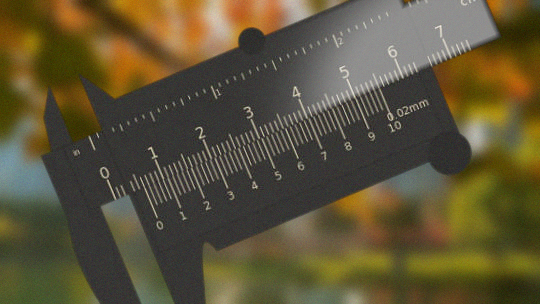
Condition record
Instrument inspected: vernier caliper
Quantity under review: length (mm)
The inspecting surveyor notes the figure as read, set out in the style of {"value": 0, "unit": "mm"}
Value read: {"value": 6.0, "unit": "mm"}
